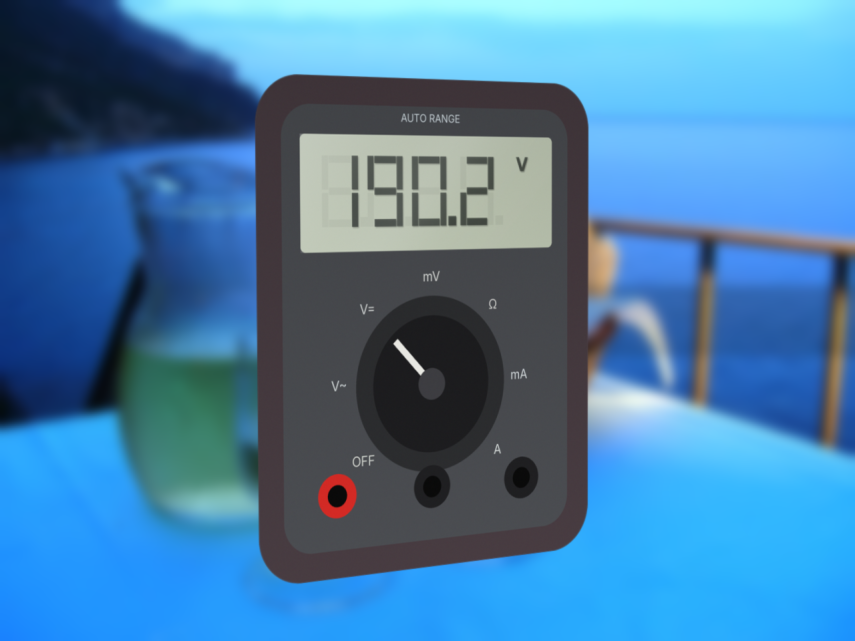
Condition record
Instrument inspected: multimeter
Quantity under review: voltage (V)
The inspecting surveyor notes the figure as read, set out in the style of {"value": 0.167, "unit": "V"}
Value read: {"value": 190.2, "unit": "V"}
